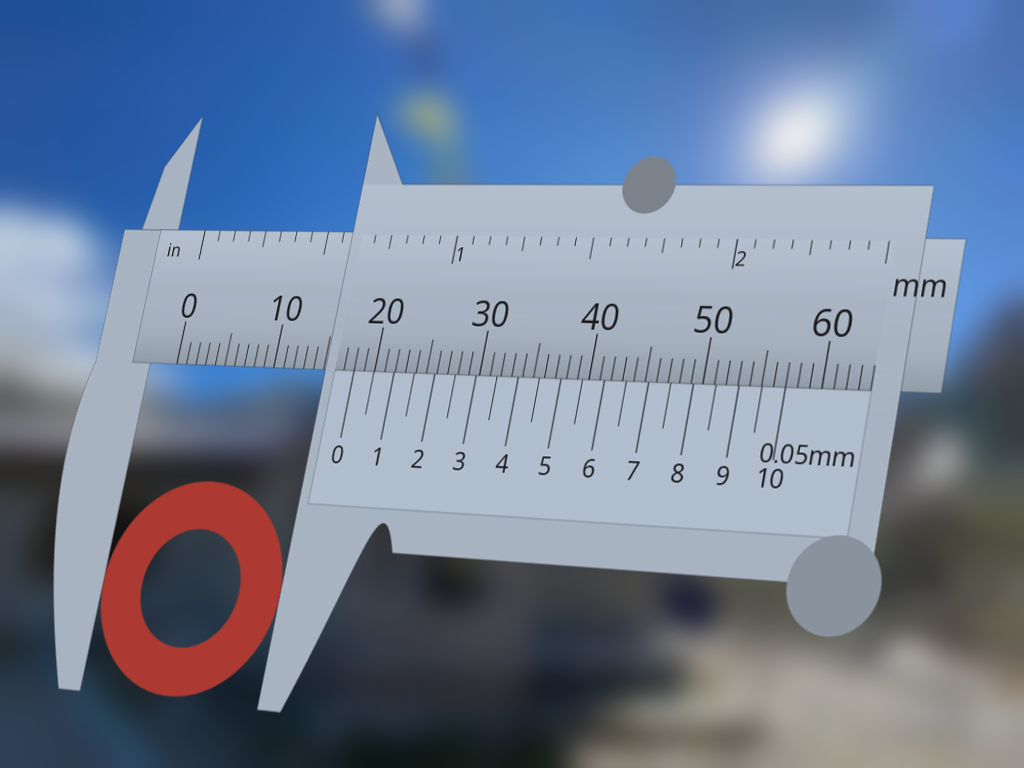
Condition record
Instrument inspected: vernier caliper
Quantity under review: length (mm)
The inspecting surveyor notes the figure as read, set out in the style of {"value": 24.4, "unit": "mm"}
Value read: {"value": 18.0, "unit": "mm"}
